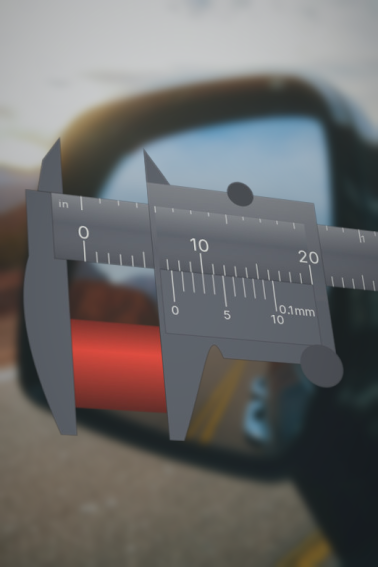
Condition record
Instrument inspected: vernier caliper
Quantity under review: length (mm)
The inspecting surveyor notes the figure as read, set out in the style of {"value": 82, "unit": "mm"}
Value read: {"value": 7.3, "unit": "mm"}
